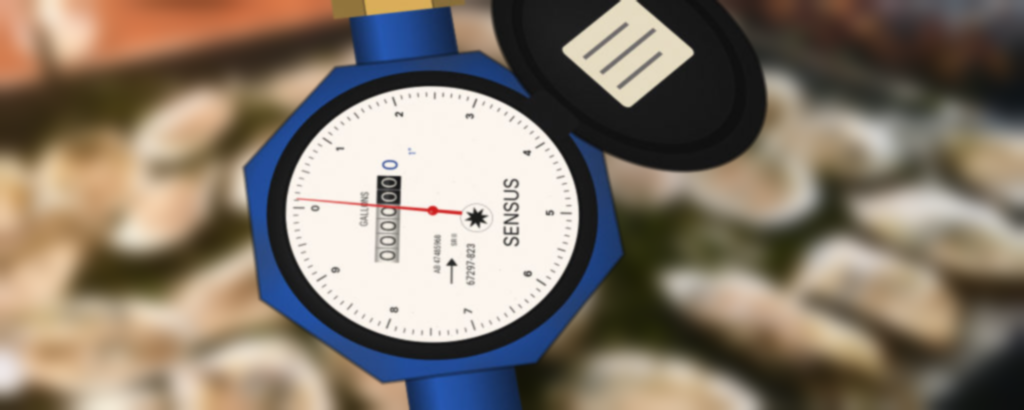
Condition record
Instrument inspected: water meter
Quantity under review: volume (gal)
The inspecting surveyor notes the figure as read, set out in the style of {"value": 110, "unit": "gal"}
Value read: {"value": 0.1, "unit": "gal"}
